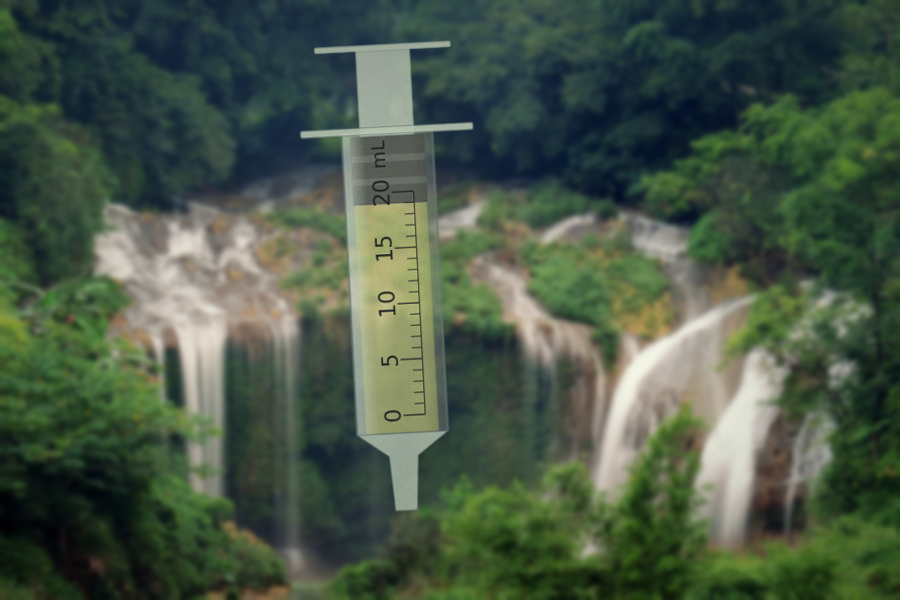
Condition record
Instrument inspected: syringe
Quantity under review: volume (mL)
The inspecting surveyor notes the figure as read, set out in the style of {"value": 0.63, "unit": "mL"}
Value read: {"value": 19, "unit": "mL"}
